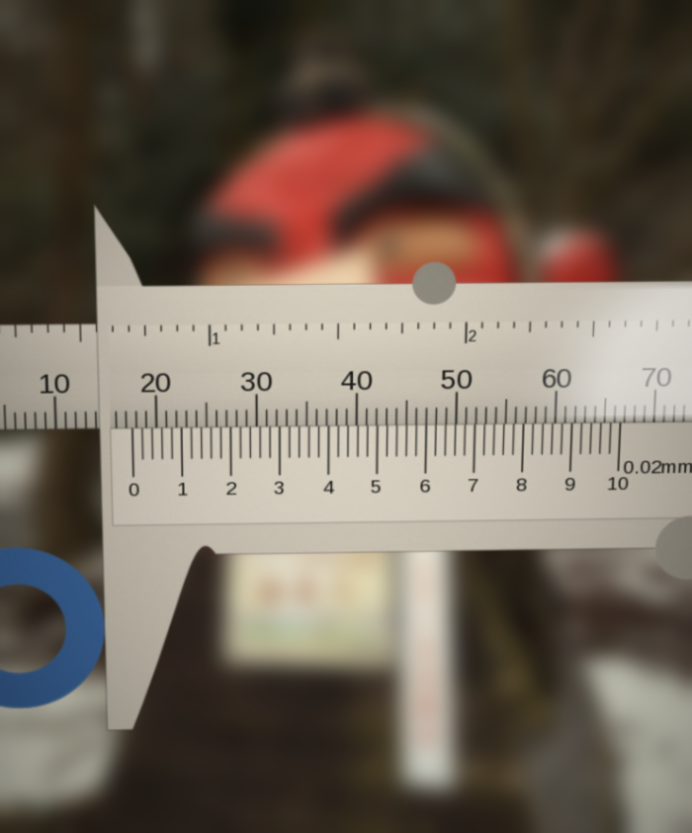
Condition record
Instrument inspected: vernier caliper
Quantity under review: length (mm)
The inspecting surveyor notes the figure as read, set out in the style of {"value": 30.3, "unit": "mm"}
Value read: {"value": 17.6, "unit": "mm"}
